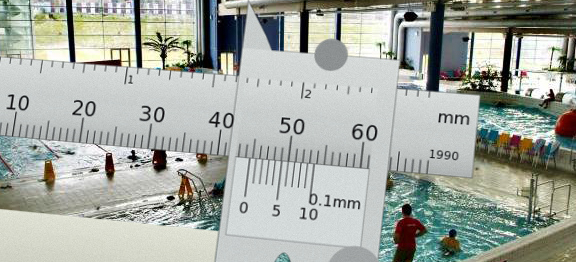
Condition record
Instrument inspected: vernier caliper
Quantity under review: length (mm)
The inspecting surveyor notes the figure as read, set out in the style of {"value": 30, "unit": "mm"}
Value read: {"value": 44.6, "unit": "mm"}
